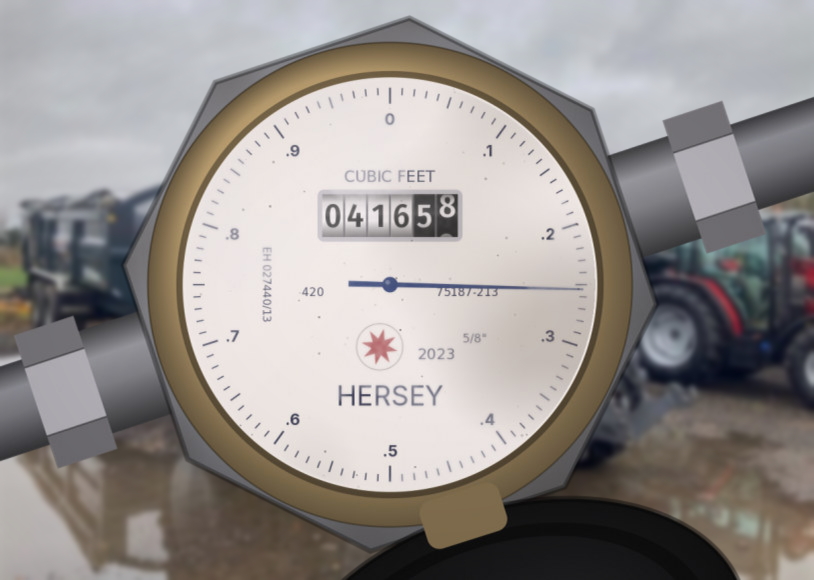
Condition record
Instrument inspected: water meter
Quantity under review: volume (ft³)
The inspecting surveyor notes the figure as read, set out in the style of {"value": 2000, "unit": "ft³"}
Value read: {"value": 41658.25, "unit": "ft³"}
